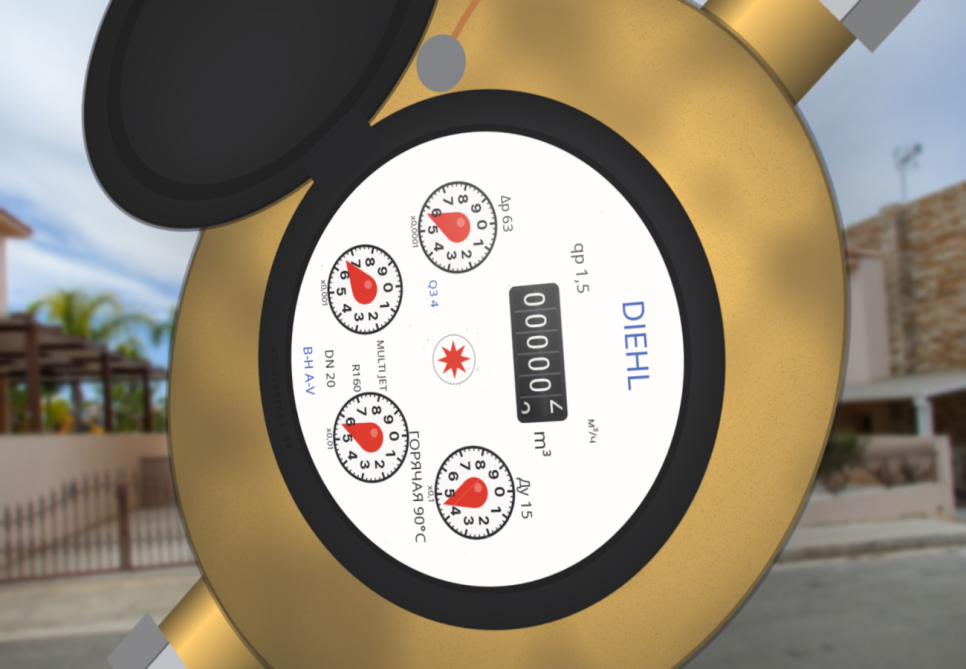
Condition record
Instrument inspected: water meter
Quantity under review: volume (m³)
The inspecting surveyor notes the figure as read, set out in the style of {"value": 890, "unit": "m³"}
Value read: {"value": 2.4565, "unit": "m³"}
